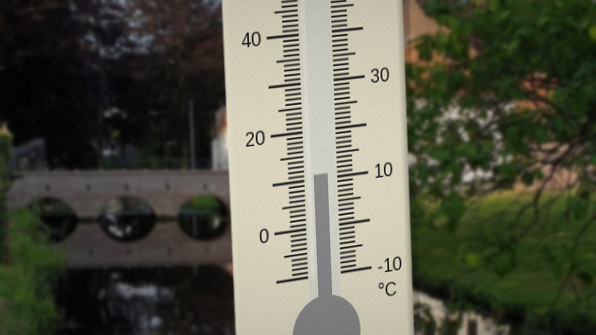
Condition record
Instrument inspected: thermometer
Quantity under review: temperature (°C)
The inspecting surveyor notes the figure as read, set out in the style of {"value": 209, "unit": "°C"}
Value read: {"value": 11, "unit": "°C"}
